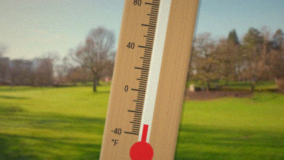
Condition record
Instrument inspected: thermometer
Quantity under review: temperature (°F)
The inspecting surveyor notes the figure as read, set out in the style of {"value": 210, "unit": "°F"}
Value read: {"value": -30, "unit": "°F"}
